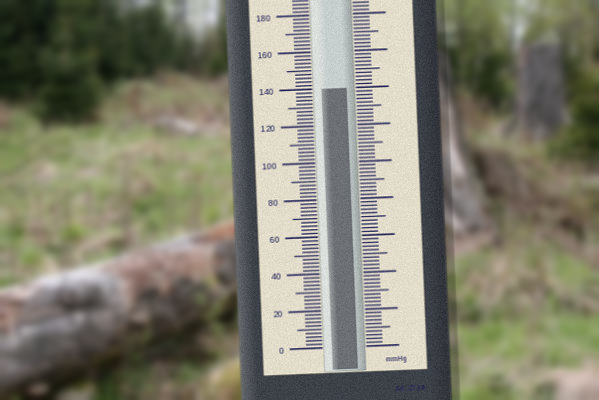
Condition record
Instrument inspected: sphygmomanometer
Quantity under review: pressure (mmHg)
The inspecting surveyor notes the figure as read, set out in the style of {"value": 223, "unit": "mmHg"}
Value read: {"value": 140, "unit": "mmHg"}
